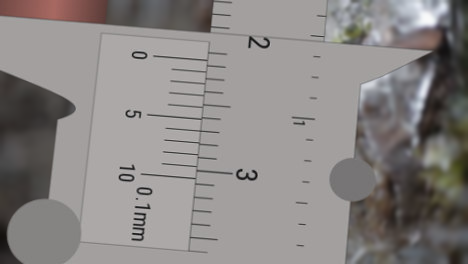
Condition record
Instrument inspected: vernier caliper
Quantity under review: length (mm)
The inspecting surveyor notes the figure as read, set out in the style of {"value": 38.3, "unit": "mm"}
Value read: {"value": 21.6, "unit": "mm"}
